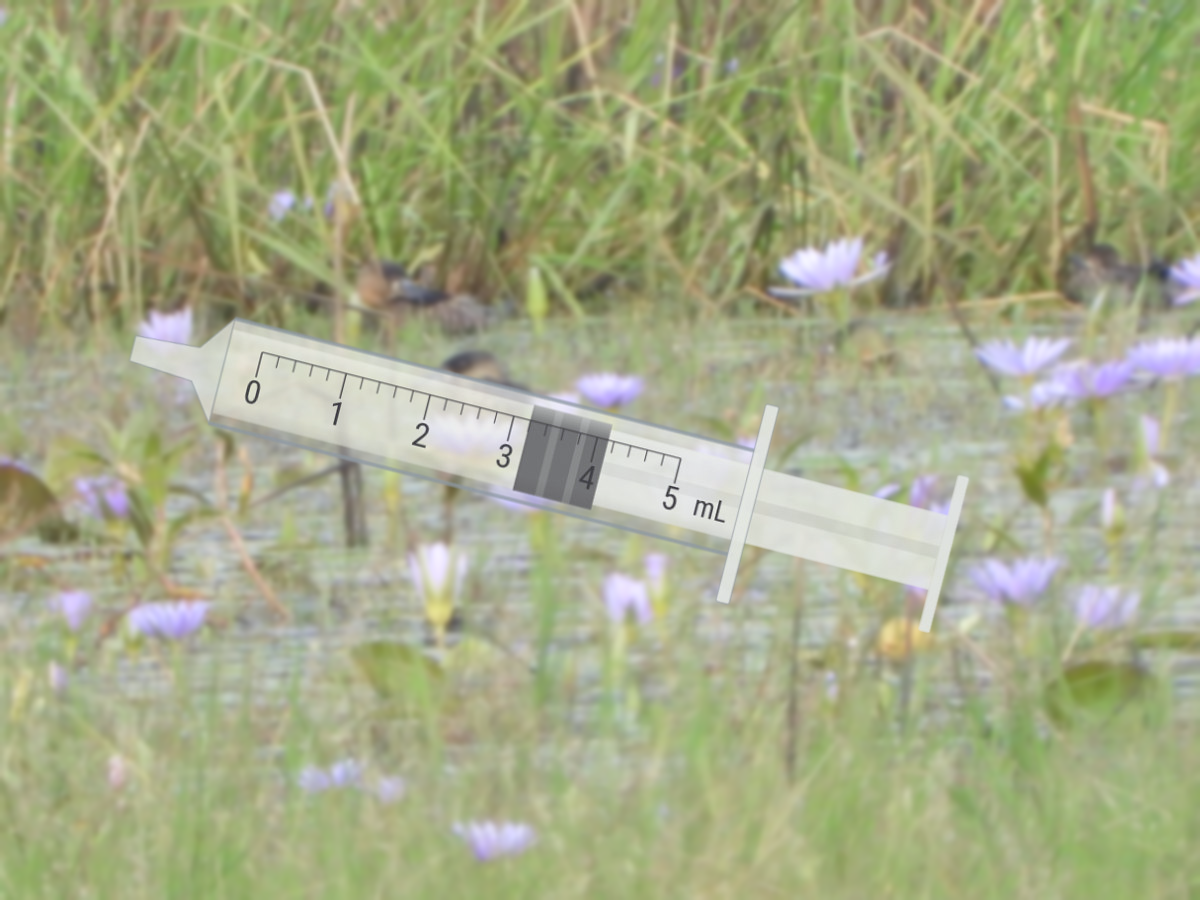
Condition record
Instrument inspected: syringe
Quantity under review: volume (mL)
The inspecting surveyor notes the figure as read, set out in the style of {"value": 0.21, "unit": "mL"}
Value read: {"value": 3.2, "unit": "mL"}
